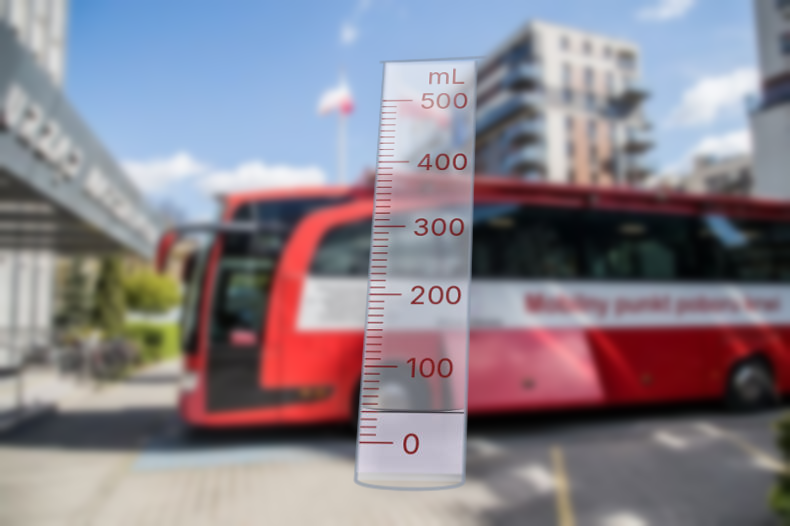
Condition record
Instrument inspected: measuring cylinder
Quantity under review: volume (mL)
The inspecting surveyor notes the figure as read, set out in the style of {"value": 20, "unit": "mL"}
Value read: {"value": 40, "unit": "mL"}
